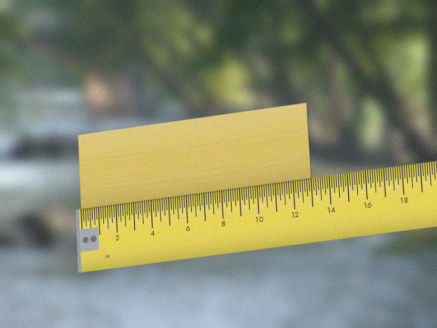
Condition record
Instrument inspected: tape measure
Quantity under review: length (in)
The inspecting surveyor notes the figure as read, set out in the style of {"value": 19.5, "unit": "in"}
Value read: {"value": 13, "unit": "in"}
